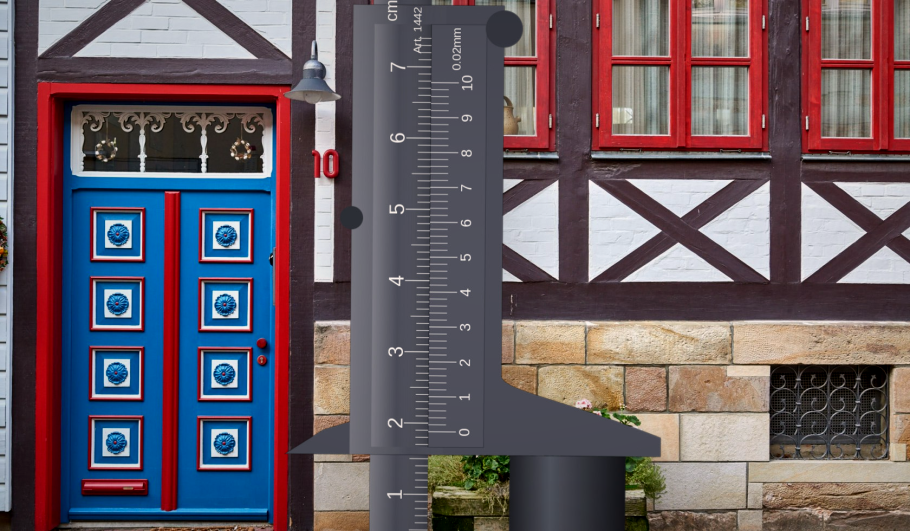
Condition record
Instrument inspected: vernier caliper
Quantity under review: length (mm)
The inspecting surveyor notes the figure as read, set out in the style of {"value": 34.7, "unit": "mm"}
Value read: {"value": 18.8, "unit": "mm"}
